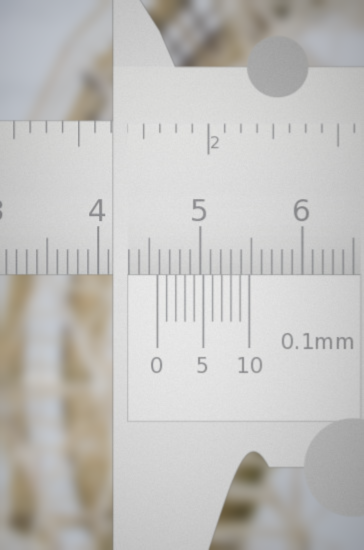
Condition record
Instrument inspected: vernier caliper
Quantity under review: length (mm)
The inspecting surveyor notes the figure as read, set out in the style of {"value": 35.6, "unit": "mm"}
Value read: {"value": 45.8, "unit": "mm"}
